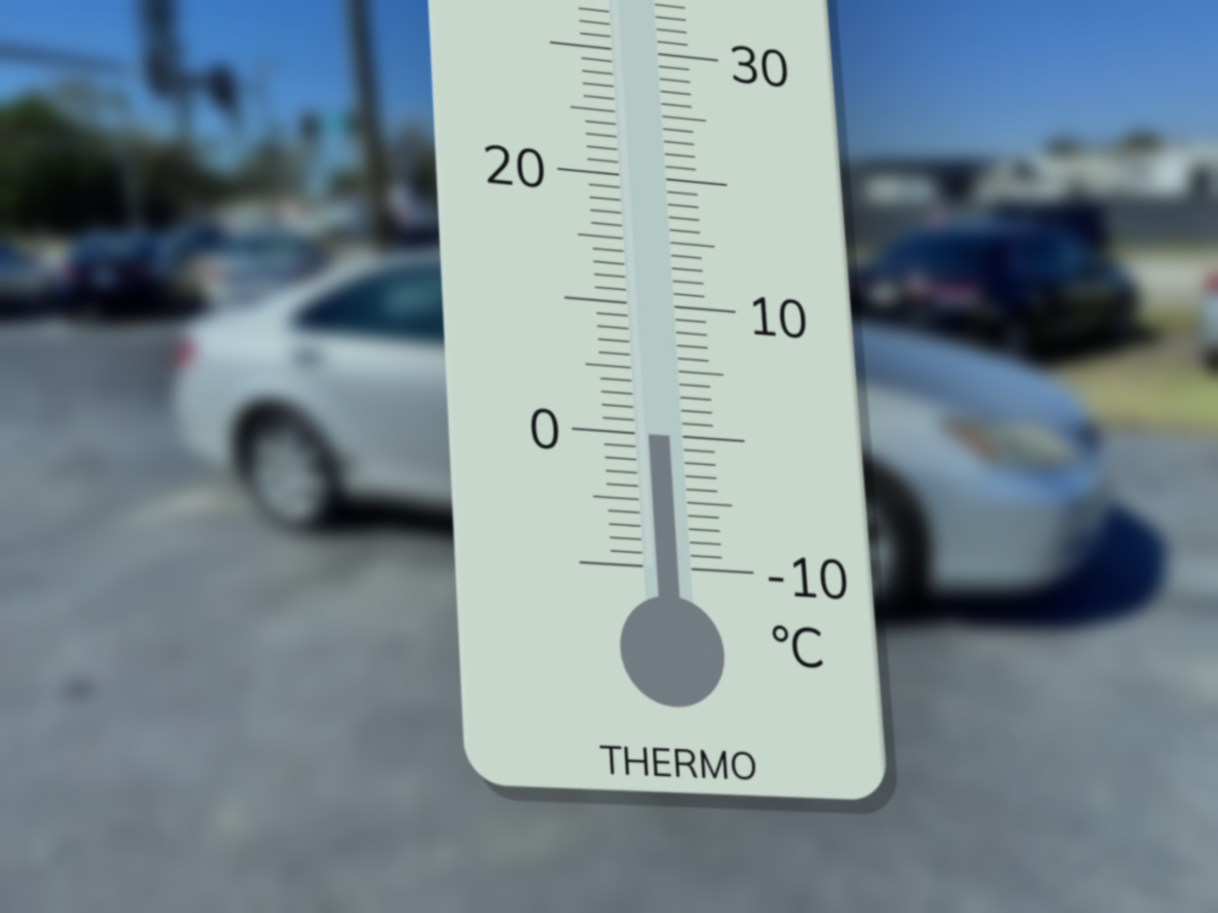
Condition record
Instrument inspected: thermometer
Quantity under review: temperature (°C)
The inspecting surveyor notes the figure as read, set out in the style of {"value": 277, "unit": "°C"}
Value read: {"value": 0, "unit": "°C"}
